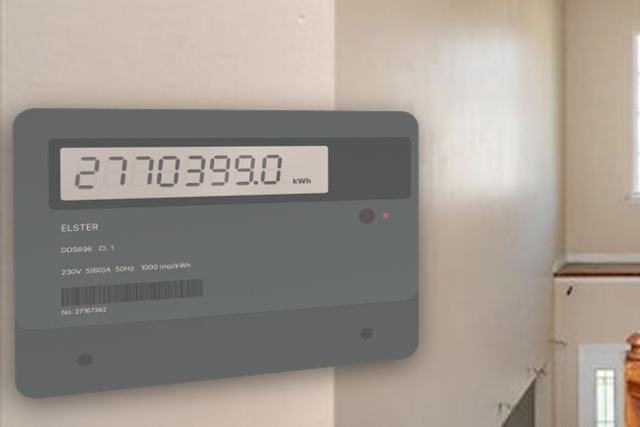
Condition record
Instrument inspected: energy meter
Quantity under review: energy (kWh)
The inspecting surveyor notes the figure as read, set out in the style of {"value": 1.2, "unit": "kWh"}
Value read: {"value": 2770399.0, "unit": "kWh"}
